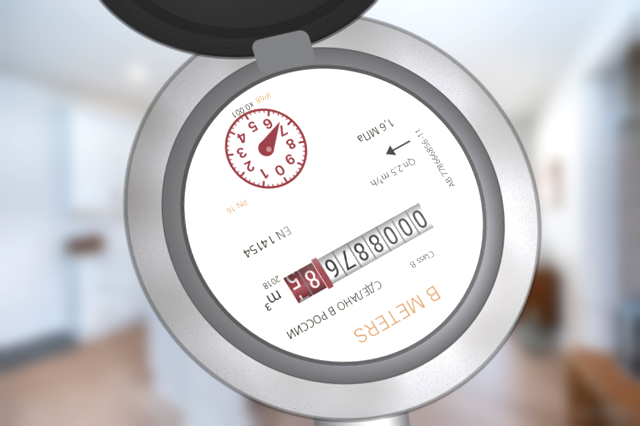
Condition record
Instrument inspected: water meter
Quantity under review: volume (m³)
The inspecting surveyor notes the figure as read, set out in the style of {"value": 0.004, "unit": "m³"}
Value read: {"value": 8876.846, "unit": "m³"}
